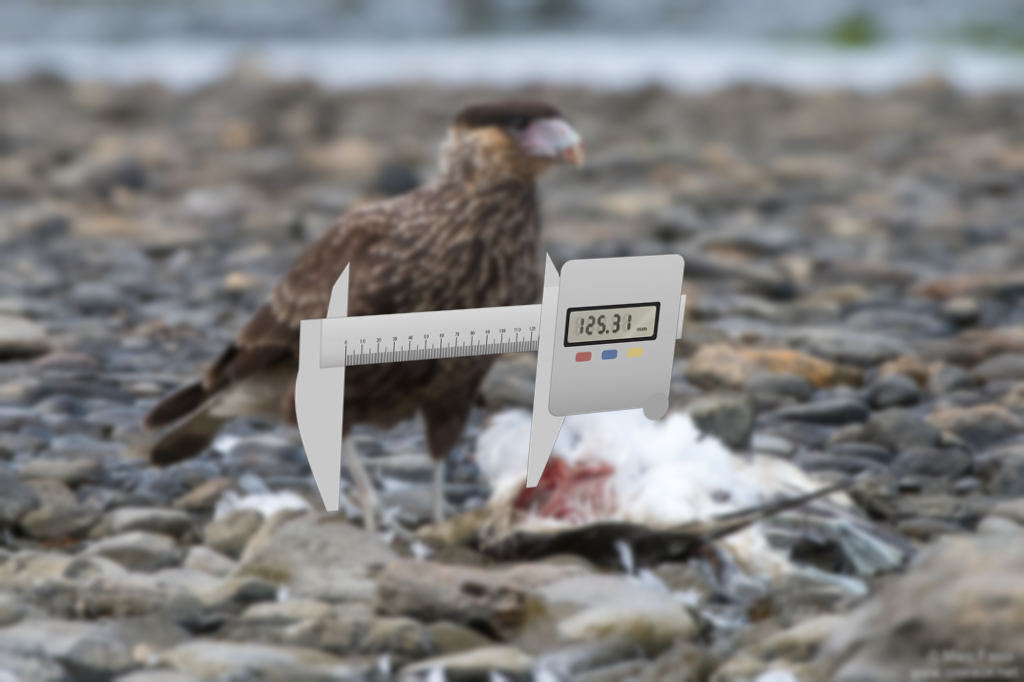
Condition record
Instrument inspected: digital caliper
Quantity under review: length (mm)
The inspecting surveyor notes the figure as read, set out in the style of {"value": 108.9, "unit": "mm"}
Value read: {"value": 125.31, "unit": "mm"}
